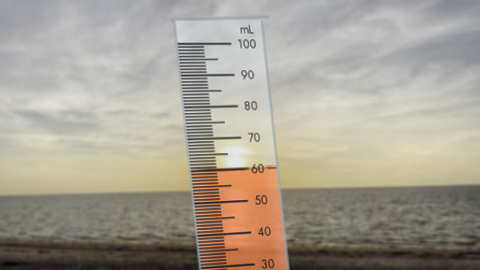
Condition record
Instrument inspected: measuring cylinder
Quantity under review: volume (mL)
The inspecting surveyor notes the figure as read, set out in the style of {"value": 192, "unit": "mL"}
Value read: {"value": 60, "unit": "mL"}
